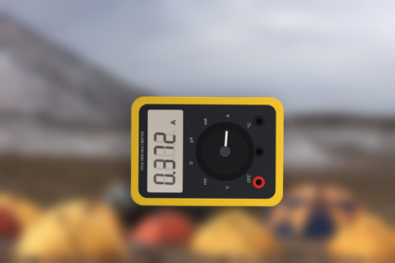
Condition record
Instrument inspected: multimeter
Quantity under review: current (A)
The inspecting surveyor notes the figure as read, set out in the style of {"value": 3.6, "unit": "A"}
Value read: {"value": 0.372, "unit": "A"}
